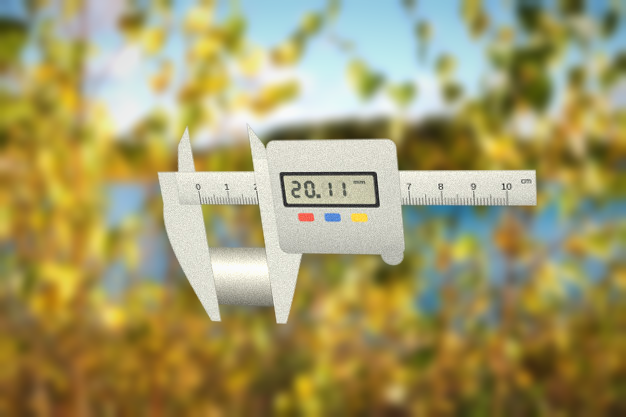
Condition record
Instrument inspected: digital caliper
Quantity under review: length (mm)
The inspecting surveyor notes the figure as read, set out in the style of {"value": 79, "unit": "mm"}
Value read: {"value": 20.11, "unit": "mm"}
